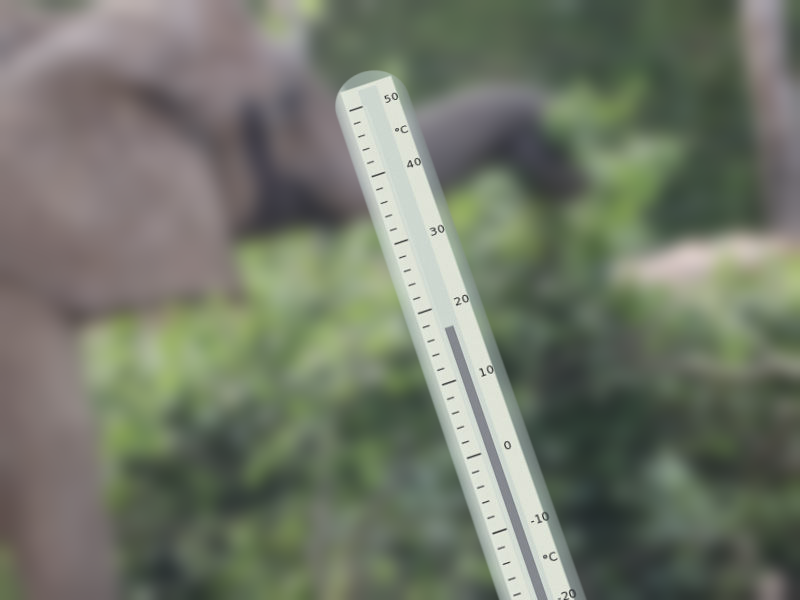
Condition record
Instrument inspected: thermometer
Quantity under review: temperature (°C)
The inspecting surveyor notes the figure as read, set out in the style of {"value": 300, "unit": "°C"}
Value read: {"value": 17, "unit": "°C"}
